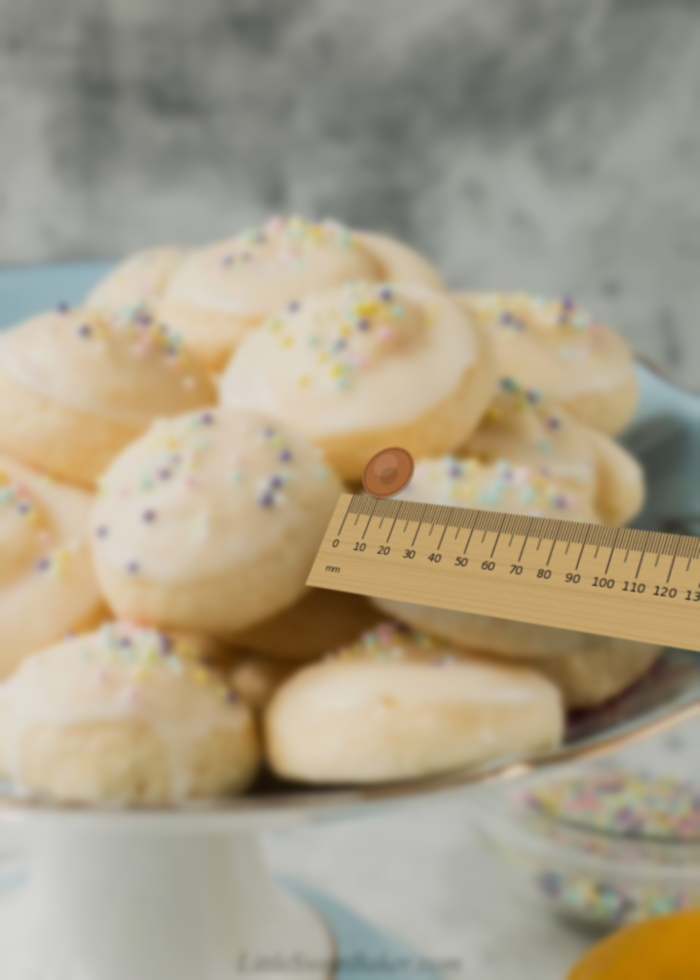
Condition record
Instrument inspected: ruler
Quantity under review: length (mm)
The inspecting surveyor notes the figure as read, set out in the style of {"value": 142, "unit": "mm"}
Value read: {"value": 20, "unit": "mm"}
